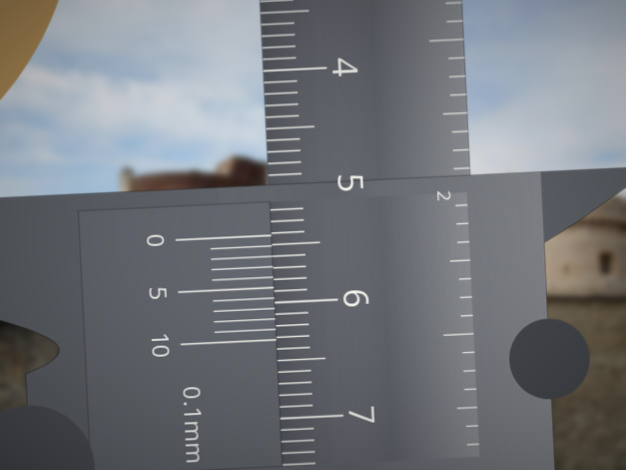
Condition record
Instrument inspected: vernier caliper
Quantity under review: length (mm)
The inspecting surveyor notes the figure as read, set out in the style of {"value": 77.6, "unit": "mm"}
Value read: {"value": 54.2, "unit": "mm"}
